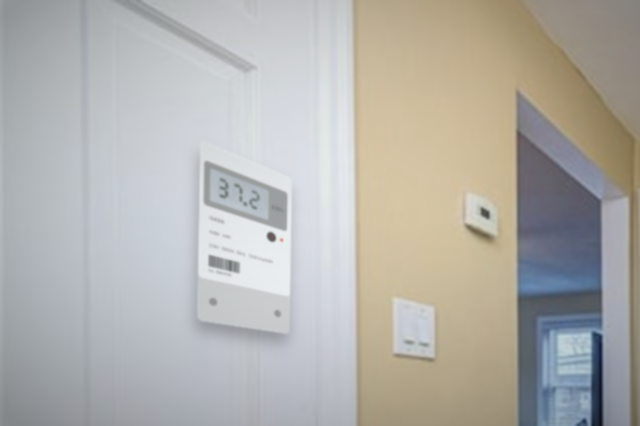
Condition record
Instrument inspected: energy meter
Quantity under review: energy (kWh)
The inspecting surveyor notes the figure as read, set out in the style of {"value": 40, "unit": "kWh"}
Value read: {"value": 37.2, "unit": "kWh"}
